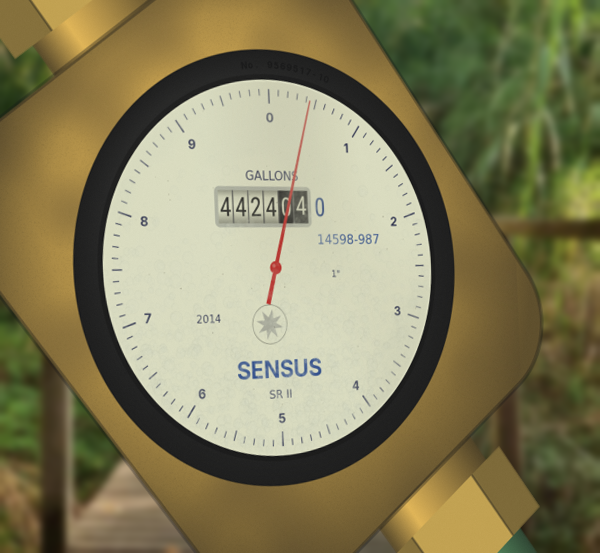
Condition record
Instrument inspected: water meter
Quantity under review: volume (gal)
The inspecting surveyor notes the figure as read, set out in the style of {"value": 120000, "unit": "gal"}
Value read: {"value": 4424040.4, "unit": "gal"}
